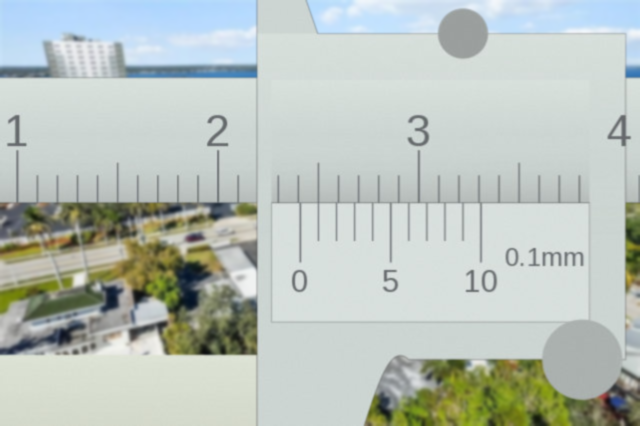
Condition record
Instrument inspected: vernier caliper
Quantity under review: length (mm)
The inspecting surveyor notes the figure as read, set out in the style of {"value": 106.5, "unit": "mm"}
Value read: {"value": 24.1, "unit": "mm"}
